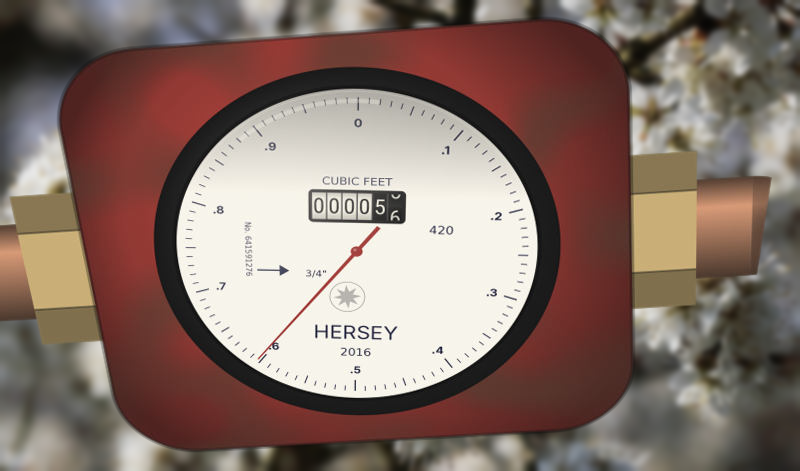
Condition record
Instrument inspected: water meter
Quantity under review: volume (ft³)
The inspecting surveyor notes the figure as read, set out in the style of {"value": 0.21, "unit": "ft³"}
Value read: {"value": 55.60, "unit": "ft³"}
